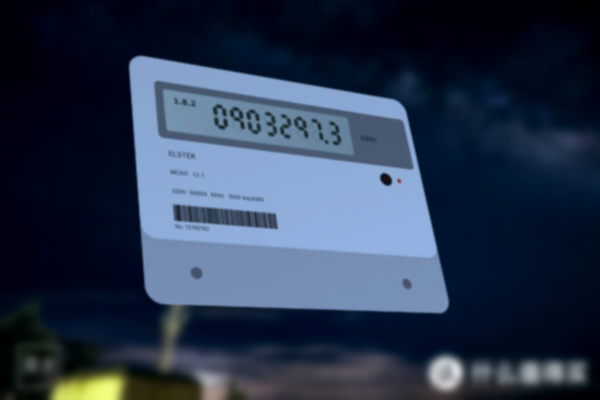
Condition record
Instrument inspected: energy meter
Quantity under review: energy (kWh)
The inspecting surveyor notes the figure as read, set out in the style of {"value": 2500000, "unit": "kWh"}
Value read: {"value": 903297.3, "unit": "kWh"}
